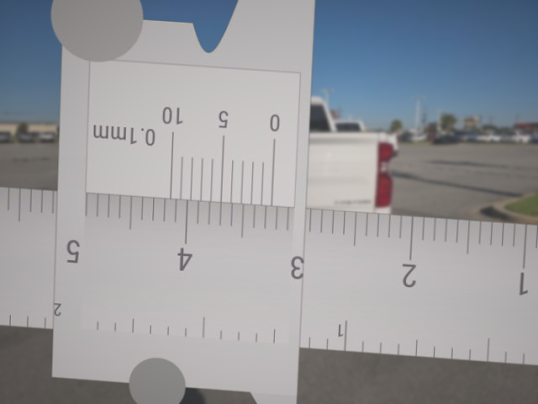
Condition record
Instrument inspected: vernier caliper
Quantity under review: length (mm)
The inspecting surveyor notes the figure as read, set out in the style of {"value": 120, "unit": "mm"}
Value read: {"value": 32.5, "unit": "mm"}
